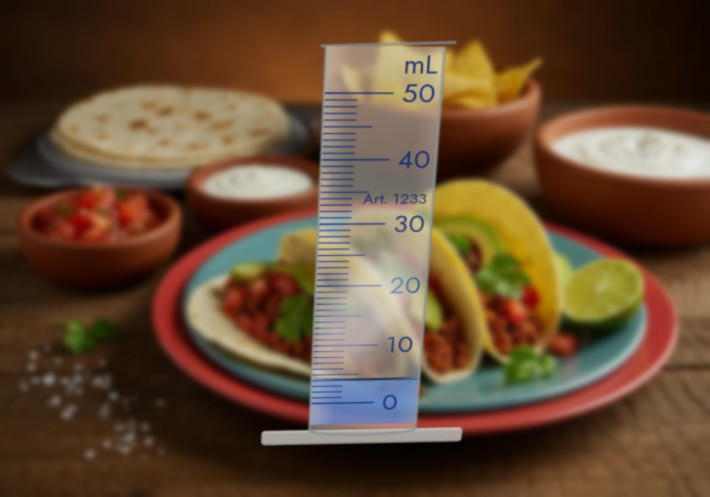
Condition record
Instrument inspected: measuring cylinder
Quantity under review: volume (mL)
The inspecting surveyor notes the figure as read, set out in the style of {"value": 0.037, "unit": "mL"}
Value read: {"value": 4, "unit": "mL"}
